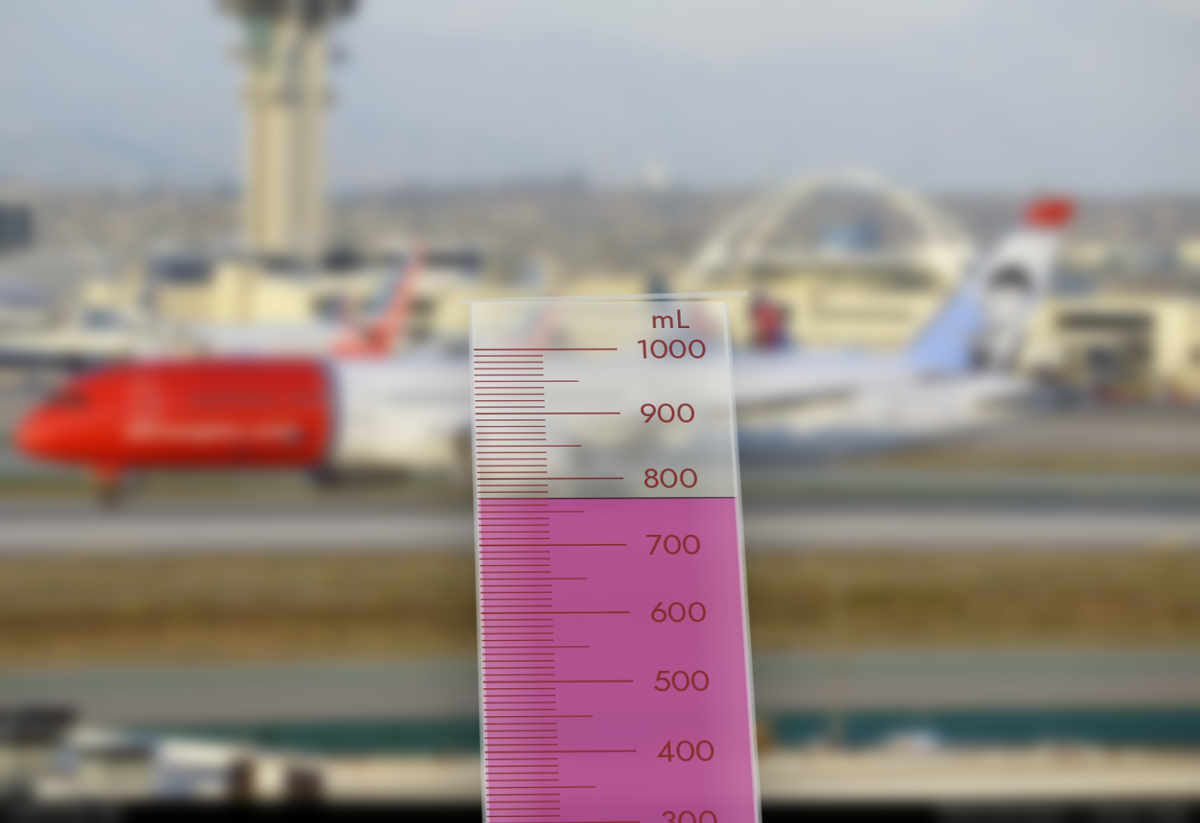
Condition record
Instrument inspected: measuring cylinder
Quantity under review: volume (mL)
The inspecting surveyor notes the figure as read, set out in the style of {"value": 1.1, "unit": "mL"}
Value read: {"value": 770, "unit": "mL"}
